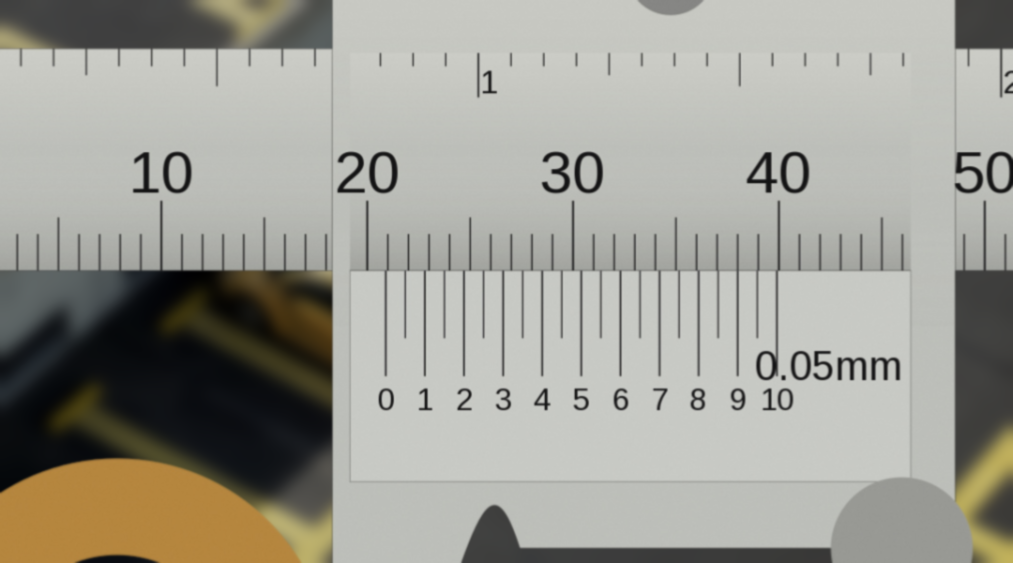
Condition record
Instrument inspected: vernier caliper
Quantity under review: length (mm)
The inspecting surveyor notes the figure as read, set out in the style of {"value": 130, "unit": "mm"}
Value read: {"value": 20.9, "unit": "mm"}
